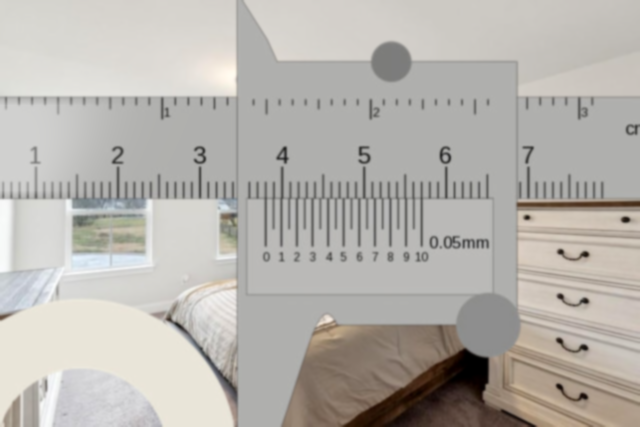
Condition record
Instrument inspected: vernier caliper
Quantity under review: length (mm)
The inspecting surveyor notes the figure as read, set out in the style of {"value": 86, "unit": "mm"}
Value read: {"value": 38.0, "unit": "mm"}
